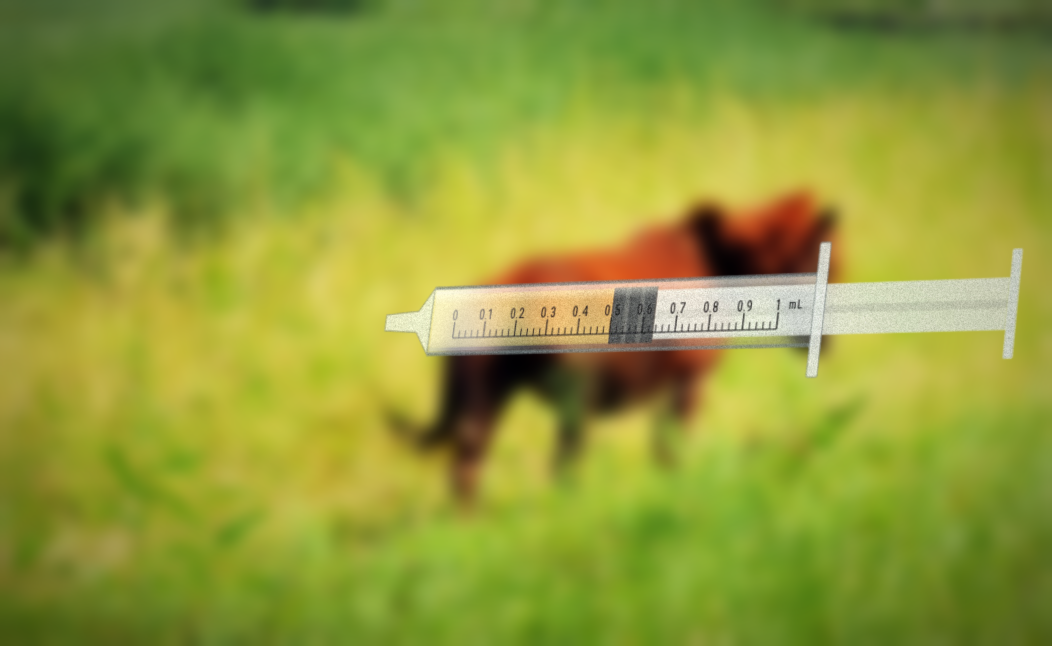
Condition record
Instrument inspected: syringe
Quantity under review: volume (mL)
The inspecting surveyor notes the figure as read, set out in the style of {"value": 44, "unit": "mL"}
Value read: {"value": 0.5, "unit": "mL"}
